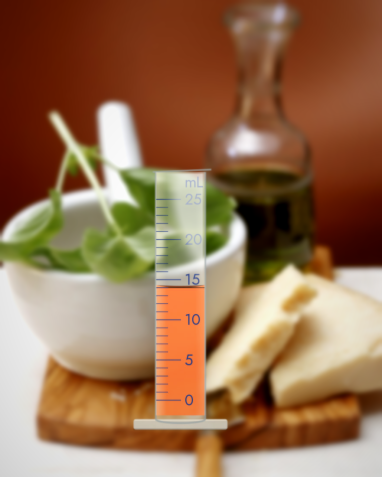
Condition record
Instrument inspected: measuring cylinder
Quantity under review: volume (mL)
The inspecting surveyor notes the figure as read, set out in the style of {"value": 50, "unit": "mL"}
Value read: {"value": 14, "unit": "mL"}
